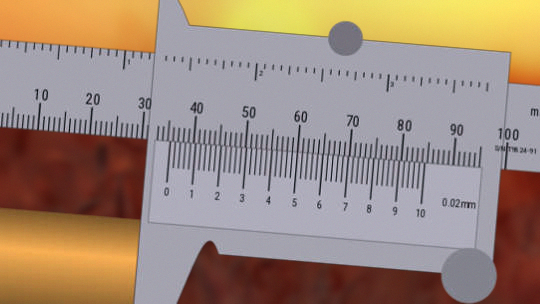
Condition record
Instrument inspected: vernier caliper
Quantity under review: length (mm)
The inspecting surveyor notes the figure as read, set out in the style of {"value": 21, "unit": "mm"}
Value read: {"value": 35.5, "unit": "mm"}
